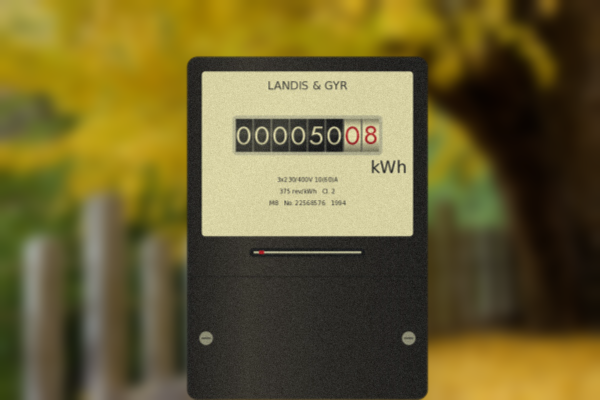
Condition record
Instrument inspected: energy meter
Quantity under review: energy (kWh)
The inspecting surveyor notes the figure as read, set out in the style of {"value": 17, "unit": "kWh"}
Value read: {"value": 50.08, "unit": "kWh"}
